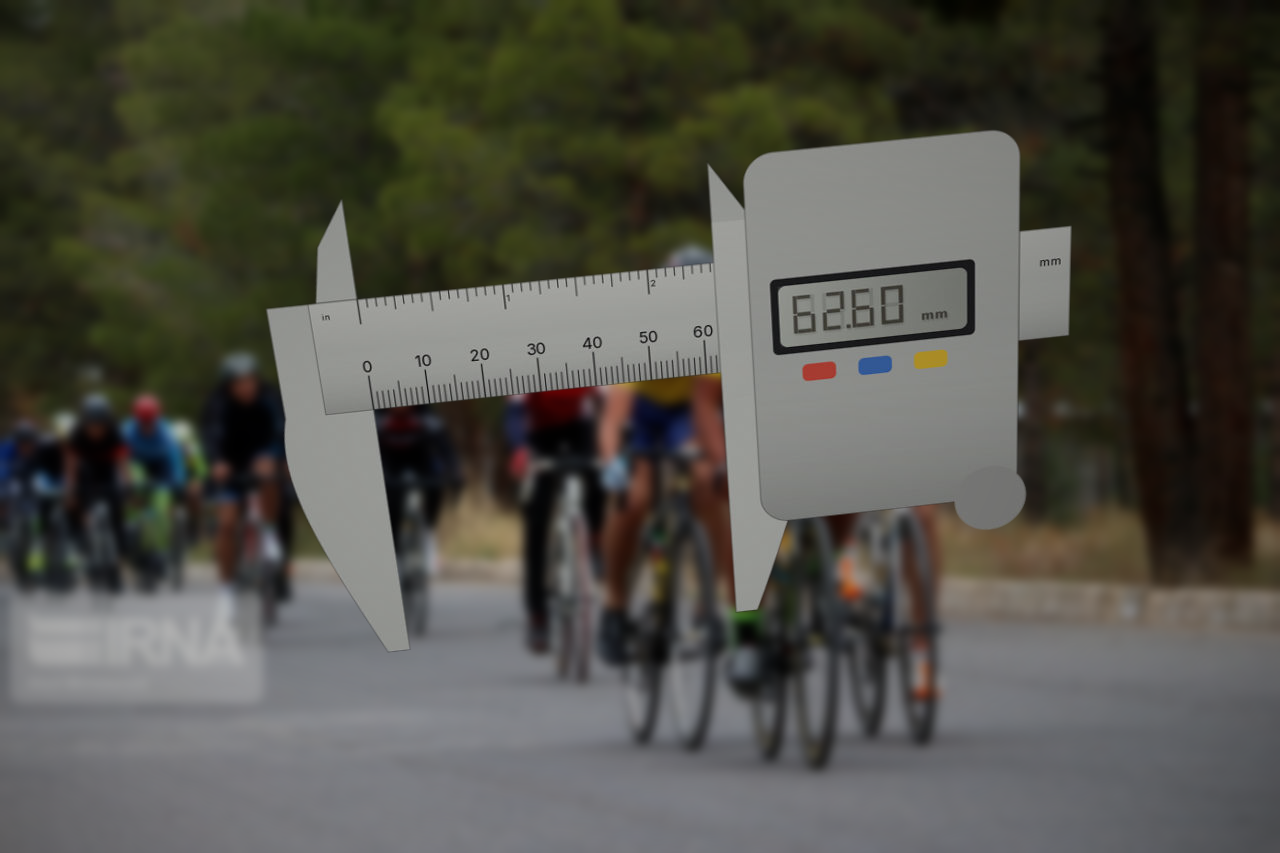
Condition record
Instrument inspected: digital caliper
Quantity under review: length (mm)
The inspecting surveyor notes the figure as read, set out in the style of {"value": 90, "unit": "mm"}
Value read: {"value": 62.60, "unit": "mm"}
